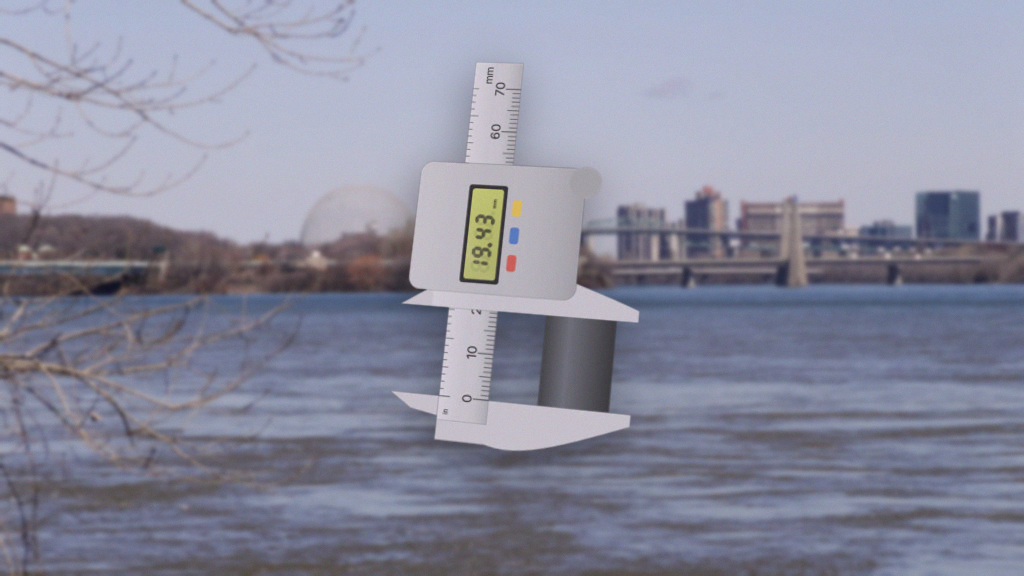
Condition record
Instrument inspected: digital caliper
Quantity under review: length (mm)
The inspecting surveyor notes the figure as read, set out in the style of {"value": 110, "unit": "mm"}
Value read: {"value": 19.43, "unit": "mm"}
